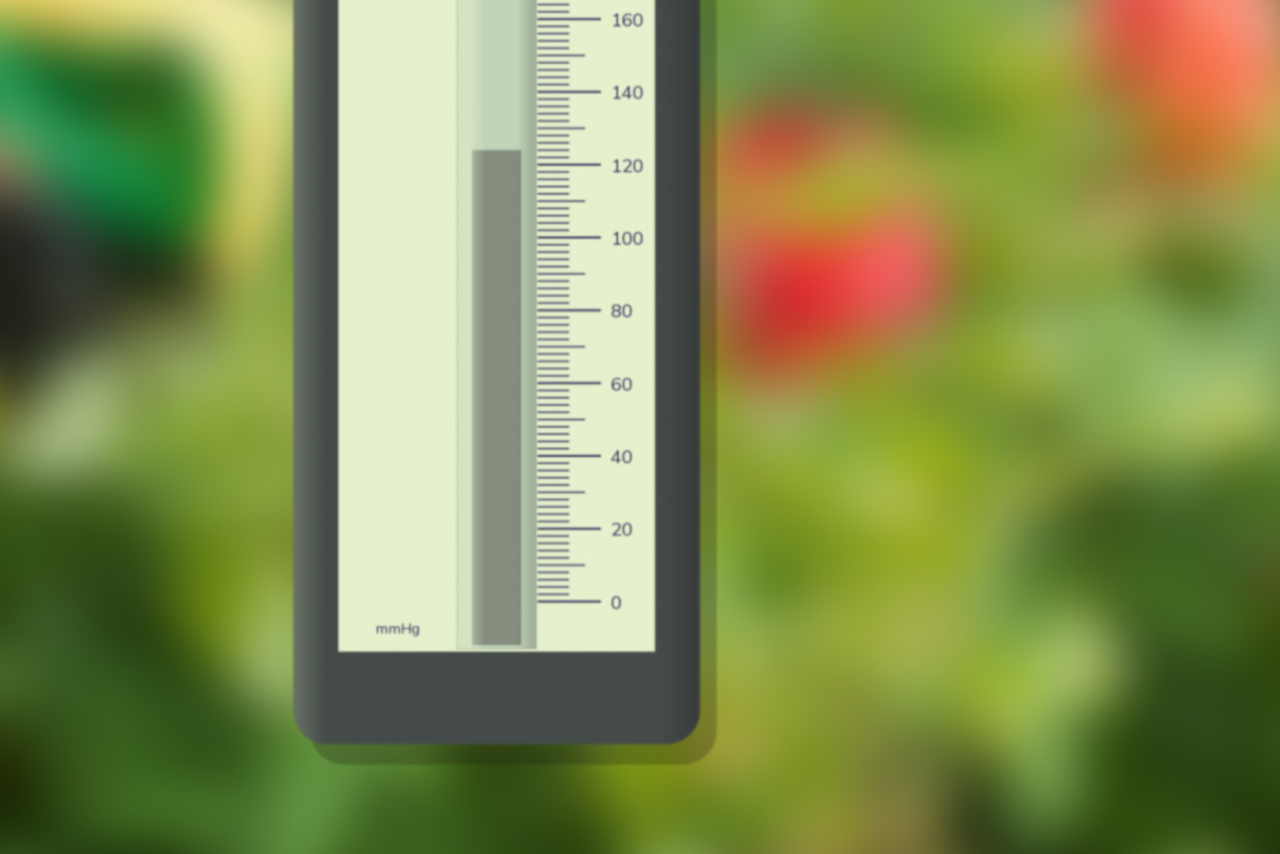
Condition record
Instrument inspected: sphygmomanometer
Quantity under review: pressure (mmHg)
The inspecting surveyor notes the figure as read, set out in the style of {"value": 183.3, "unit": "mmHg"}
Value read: {"value": 124, "unit": "mmHg"}
